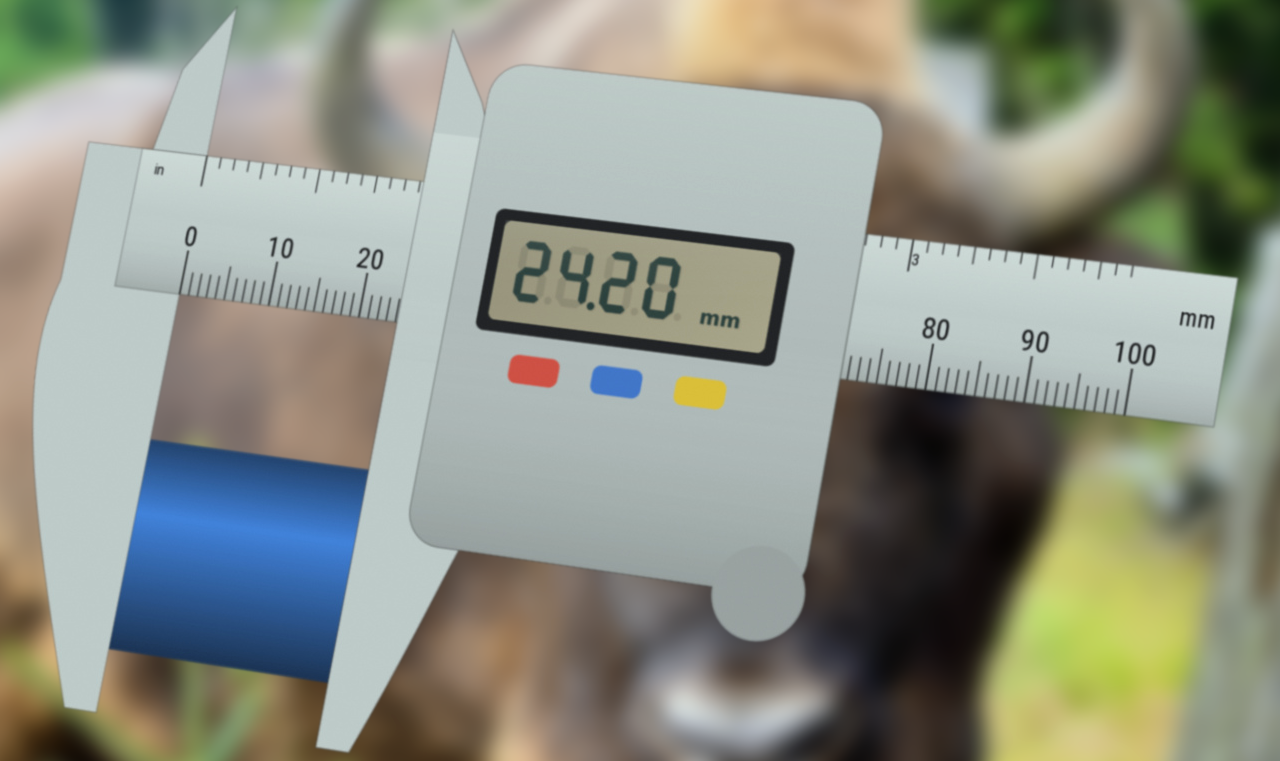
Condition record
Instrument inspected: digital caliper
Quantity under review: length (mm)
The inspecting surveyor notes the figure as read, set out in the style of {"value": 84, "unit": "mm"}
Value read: {"value": 24.20, "unit": "mm"}
